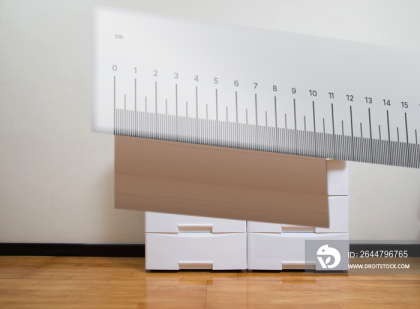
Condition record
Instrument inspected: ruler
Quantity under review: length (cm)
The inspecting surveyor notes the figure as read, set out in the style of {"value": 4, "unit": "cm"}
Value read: {"value": 10.5, "unit": "cm"}
